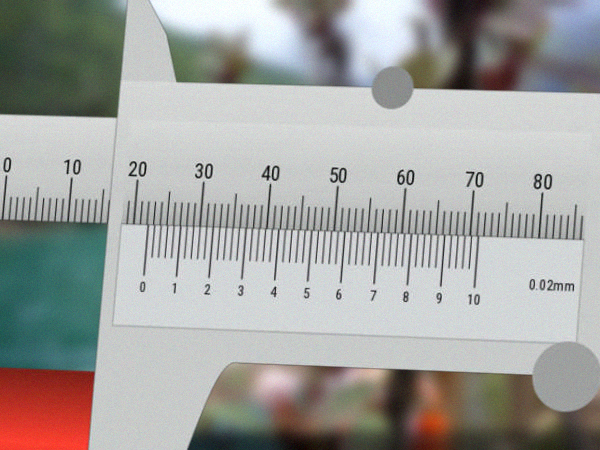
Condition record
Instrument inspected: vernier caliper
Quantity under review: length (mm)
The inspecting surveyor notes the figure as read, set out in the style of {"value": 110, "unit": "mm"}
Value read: {"value": 22.2, "unit": "mm"}
